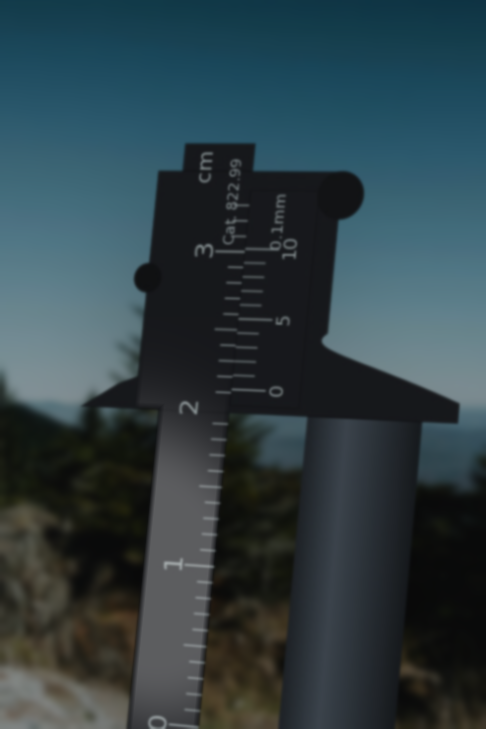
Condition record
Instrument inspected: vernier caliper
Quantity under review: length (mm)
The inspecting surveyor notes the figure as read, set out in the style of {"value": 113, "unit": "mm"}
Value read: {"value": 21.2, "unit": "mm"}
